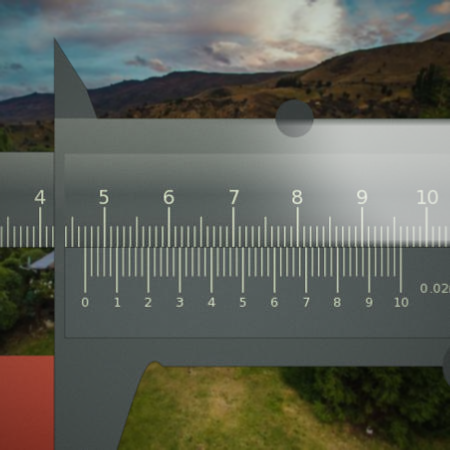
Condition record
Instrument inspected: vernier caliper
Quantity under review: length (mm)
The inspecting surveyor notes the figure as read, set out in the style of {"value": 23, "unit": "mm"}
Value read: {"value": 47.0, "unit": "mm"}
